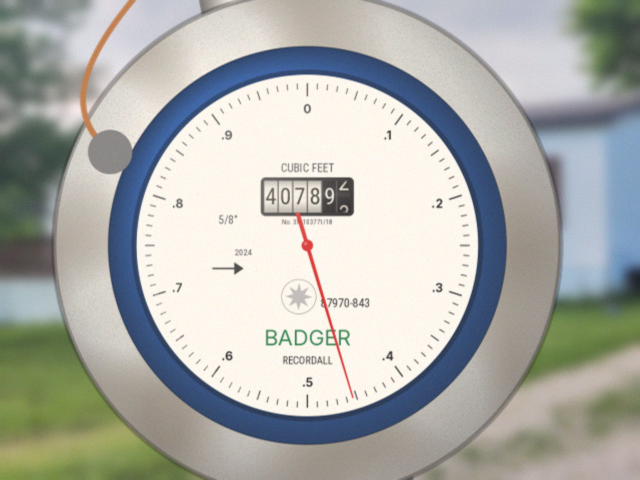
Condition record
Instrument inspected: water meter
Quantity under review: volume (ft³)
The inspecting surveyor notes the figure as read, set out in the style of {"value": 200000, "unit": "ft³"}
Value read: {"value": 407892.45, "unit": "ft³"}
